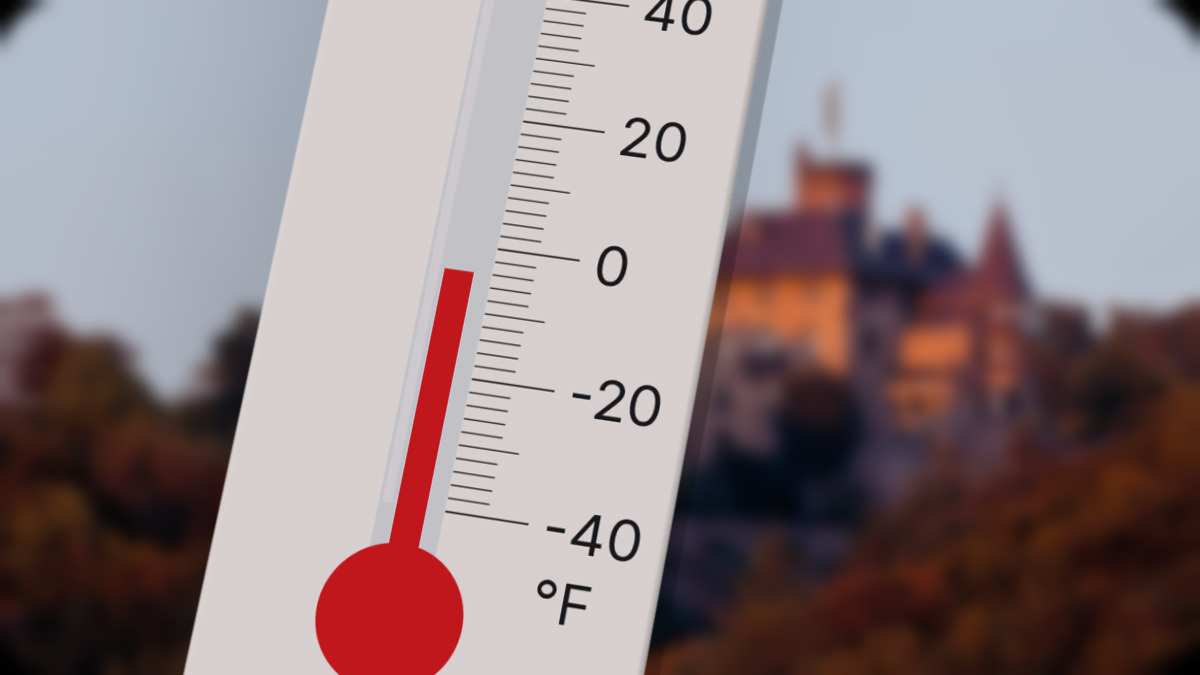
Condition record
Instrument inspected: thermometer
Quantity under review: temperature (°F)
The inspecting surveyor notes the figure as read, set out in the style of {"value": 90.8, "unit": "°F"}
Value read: {"value": -4, "unit": "°F"}
